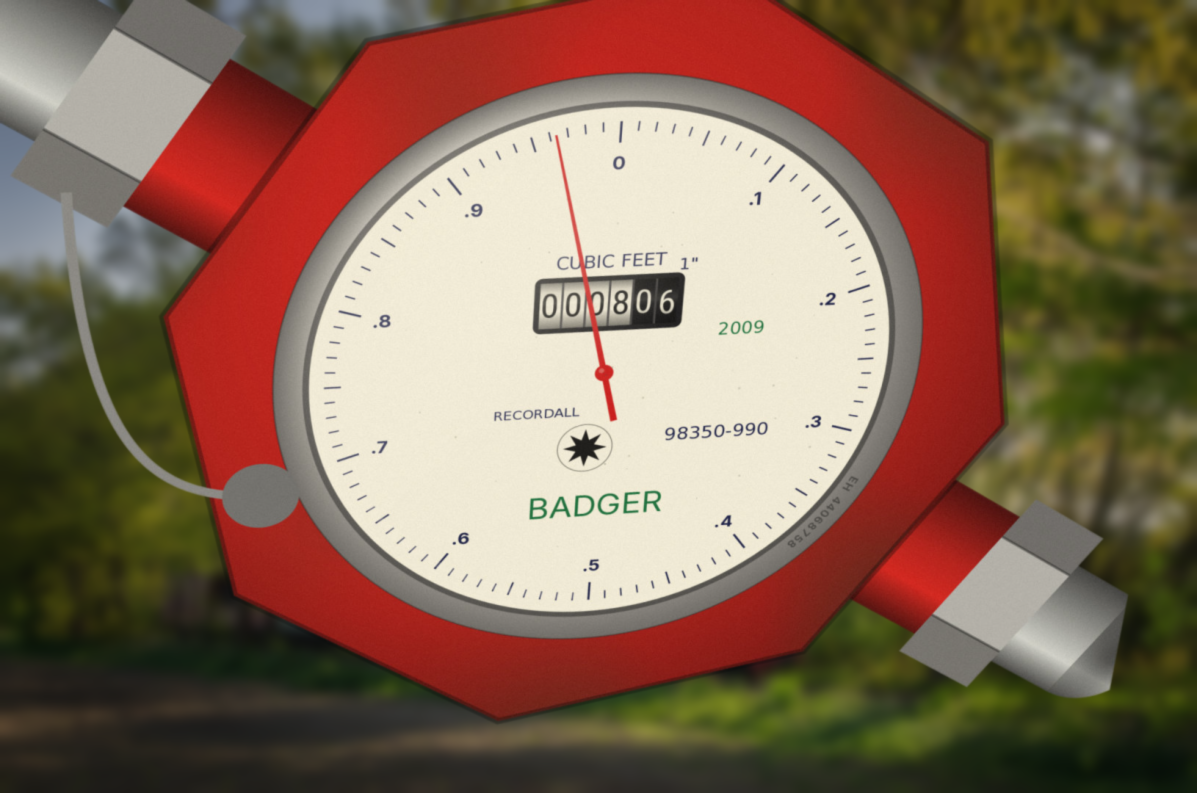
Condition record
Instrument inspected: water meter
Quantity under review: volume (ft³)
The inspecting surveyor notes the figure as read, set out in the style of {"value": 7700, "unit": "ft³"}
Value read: {"value": 805.96, "unit": "ft³"}
